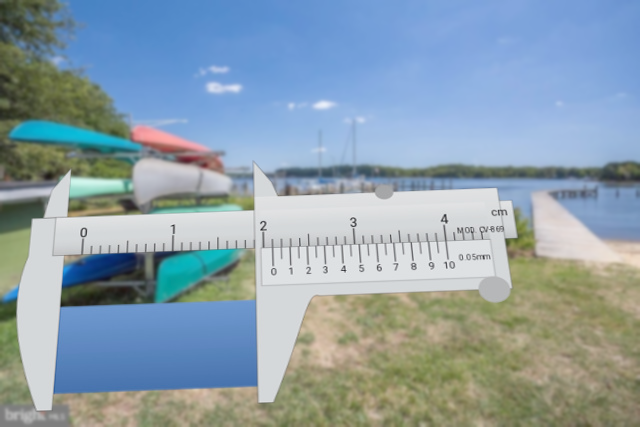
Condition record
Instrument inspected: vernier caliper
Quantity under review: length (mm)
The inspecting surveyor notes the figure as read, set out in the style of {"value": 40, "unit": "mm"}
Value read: {"value": 21.0, "unit": "mm"}
